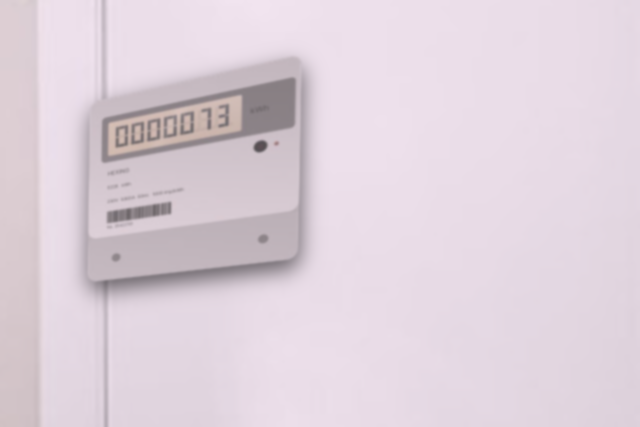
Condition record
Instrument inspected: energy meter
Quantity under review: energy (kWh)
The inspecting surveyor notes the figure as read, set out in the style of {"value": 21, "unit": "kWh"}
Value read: {"value": 73, "unit": "kWh"}
